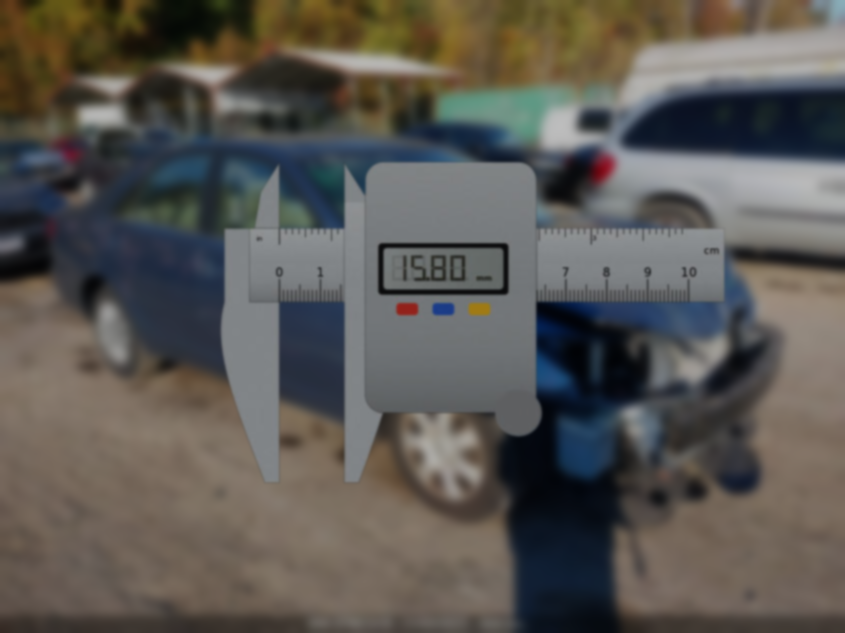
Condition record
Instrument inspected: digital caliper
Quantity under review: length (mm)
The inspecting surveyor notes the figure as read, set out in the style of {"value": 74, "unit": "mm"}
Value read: {"value": 15.80, "unit": "mm"}
